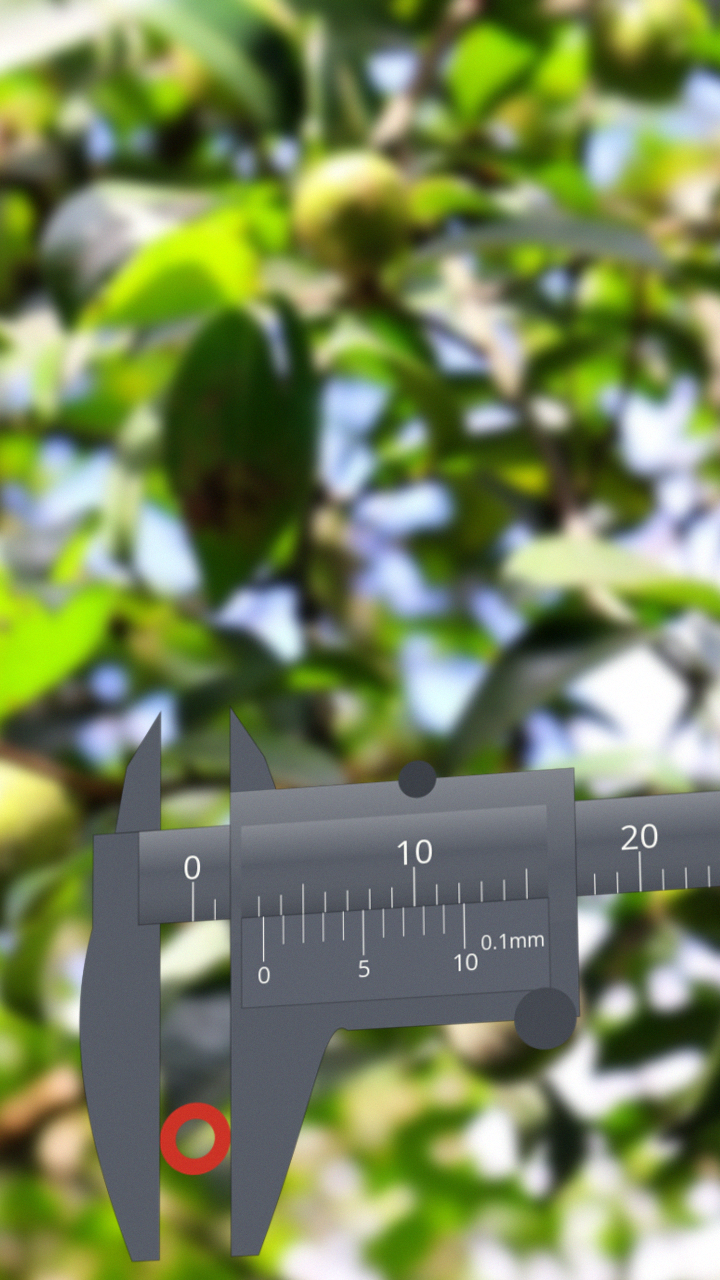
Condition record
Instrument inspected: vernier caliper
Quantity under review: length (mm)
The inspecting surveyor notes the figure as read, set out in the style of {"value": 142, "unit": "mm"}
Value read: {"value": 3.2, "unit": "mm"}
